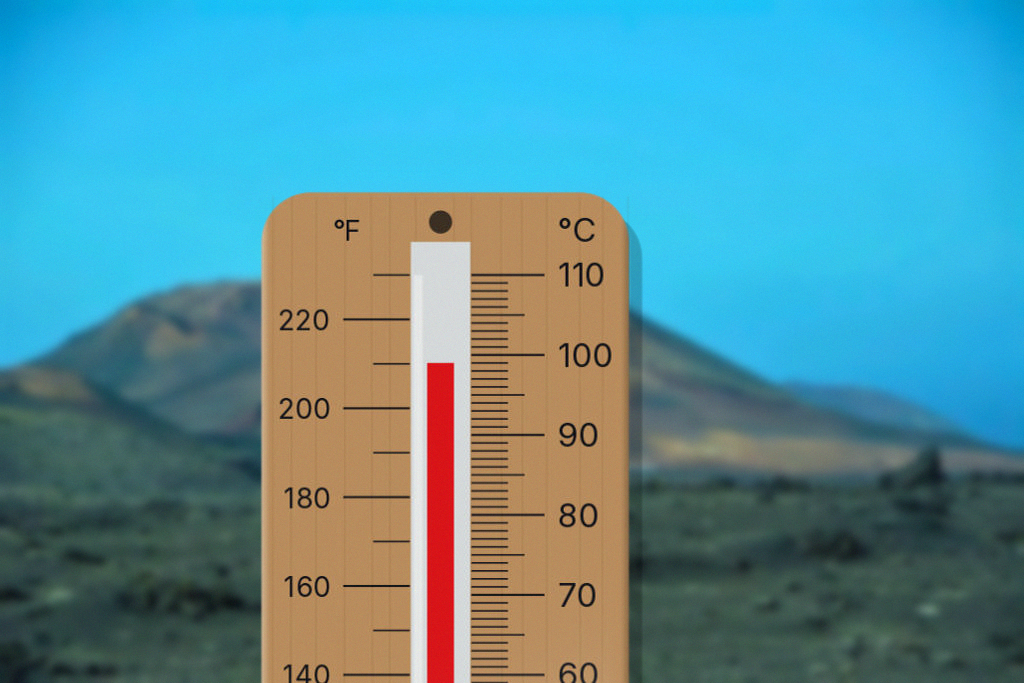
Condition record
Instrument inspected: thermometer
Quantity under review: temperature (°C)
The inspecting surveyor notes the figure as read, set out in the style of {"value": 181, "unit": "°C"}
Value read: {"value": 99, "unit": "°C"}
